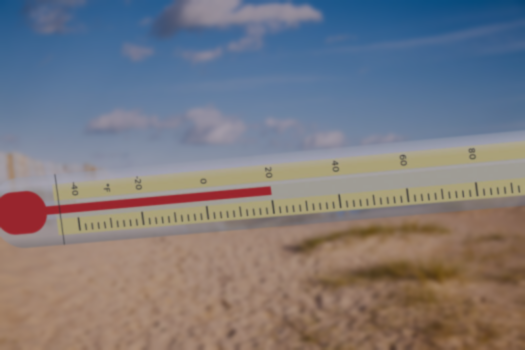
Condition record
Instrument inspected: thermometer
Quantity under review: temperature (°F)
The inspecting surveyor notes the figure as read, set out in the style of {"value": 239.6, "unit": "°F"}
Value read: {"value": 20, "unit": "°F"}
